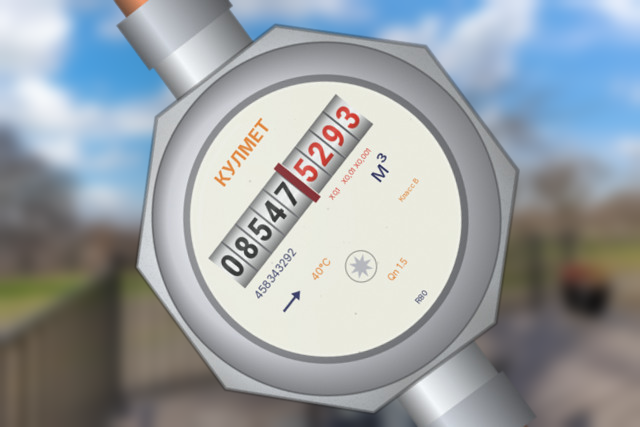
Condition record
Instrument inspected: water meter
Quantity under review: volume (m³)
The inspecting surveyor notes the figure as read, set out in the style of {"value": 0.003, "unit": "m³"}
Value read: {"value": 8547.5293, "unit": "m³"}
